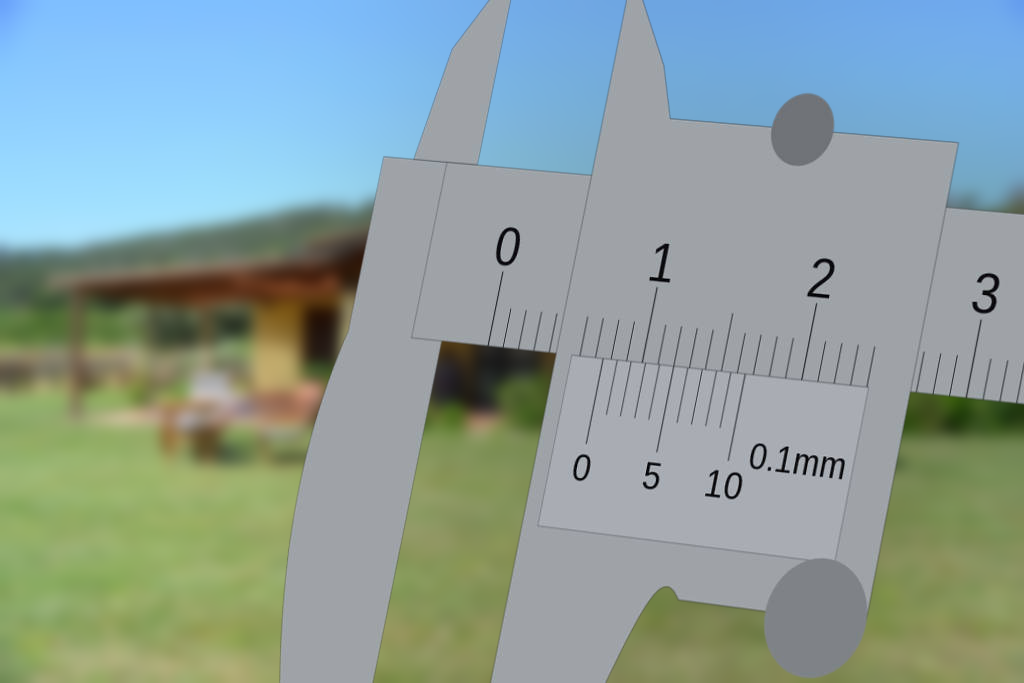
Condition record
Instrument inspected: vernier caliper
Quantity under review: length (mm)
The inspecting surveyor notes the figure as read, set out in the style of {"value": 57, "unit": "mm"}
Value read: {"value": 7.5, "unit": "mm"}
